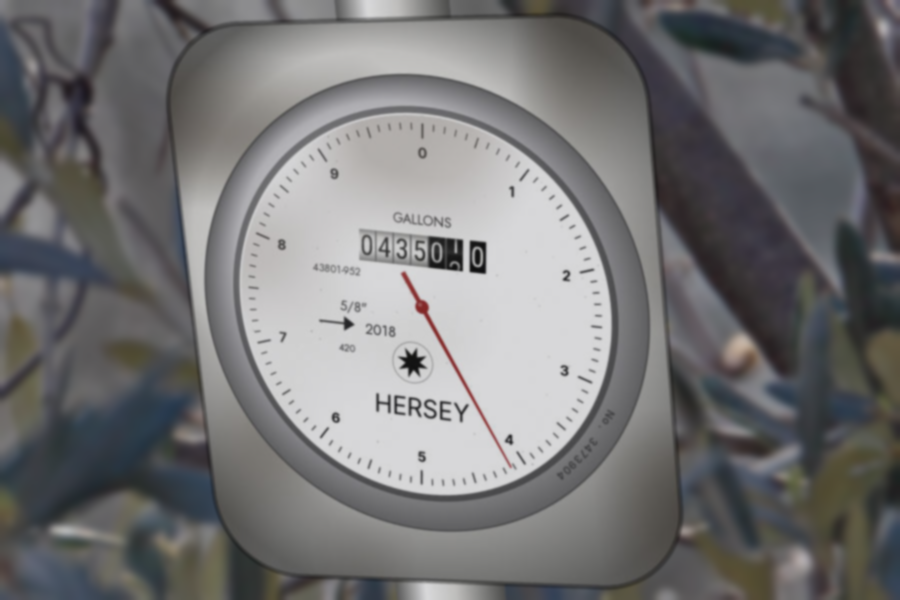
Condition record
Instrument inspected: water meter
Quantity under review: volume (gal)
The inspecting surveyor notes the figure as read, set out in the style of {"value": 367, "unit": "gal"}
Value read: {"value": 435014.1, "unit": "gal"}
